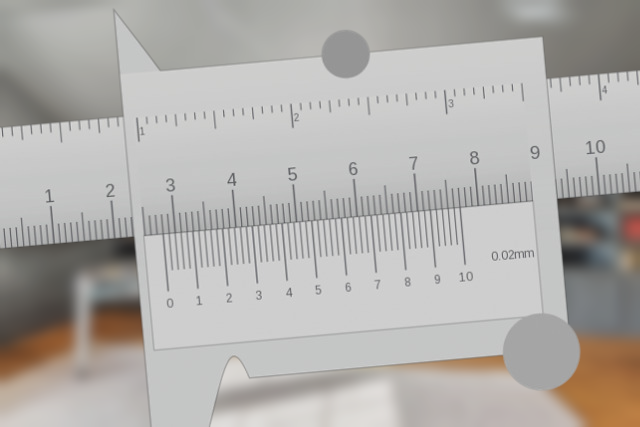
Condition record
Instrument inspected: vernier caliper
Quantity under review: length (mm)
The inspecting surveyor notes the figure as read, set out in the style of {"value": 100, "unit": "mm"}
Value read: {"value": 28.0, "unit": "mm"}
